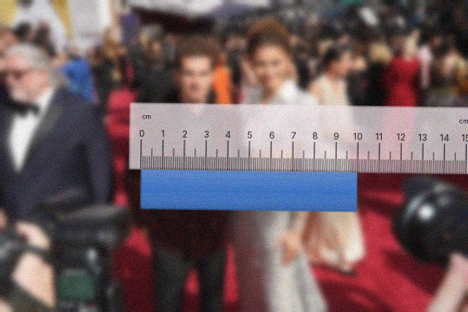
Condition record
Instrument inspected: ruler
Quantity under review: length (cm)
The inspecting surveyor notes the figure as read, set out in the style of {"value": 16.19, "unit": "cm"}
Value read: {"value": 10, "unit": "cm"}
